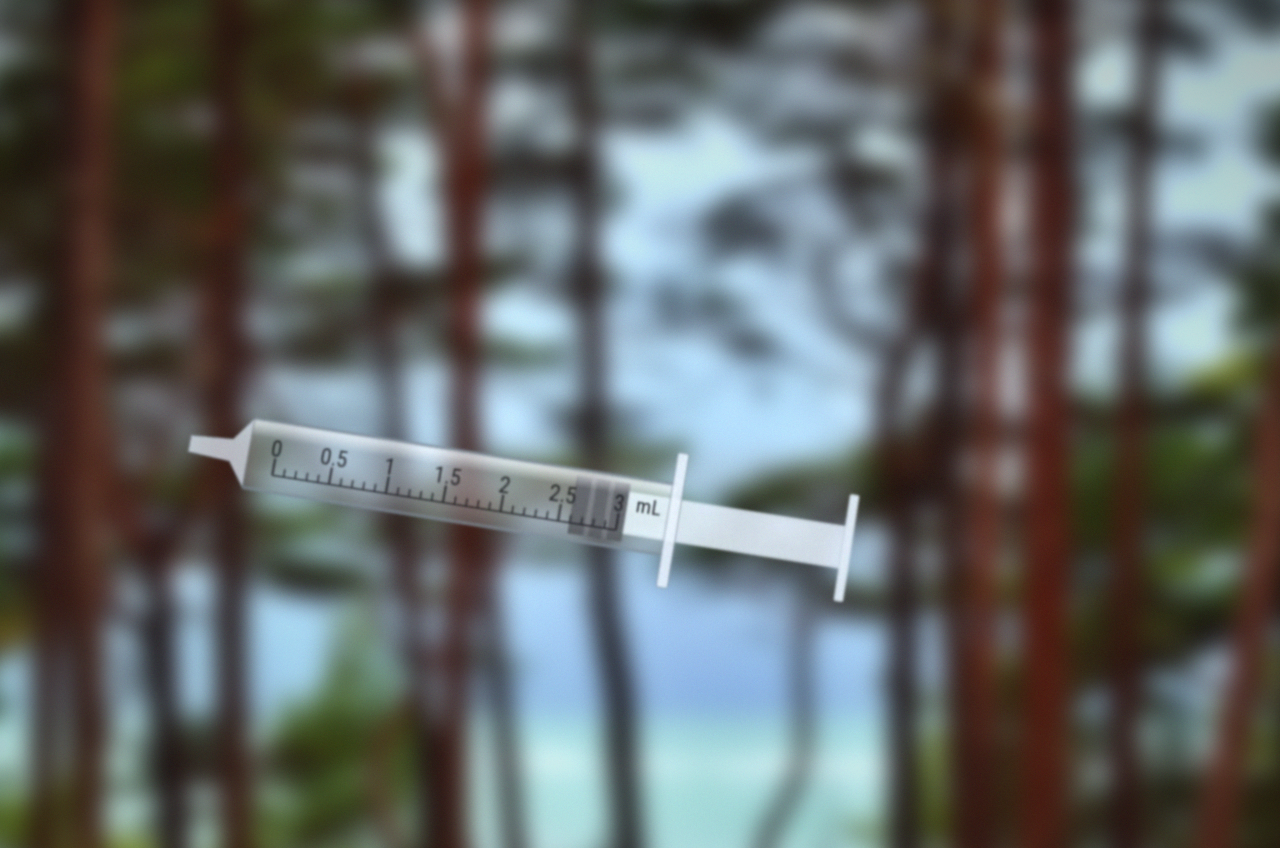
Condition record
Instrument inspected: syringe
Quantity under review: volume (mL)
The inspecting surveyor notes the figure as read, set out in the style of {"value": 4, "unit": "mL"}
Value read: {"value": 2.6, "unit": "mL"}
